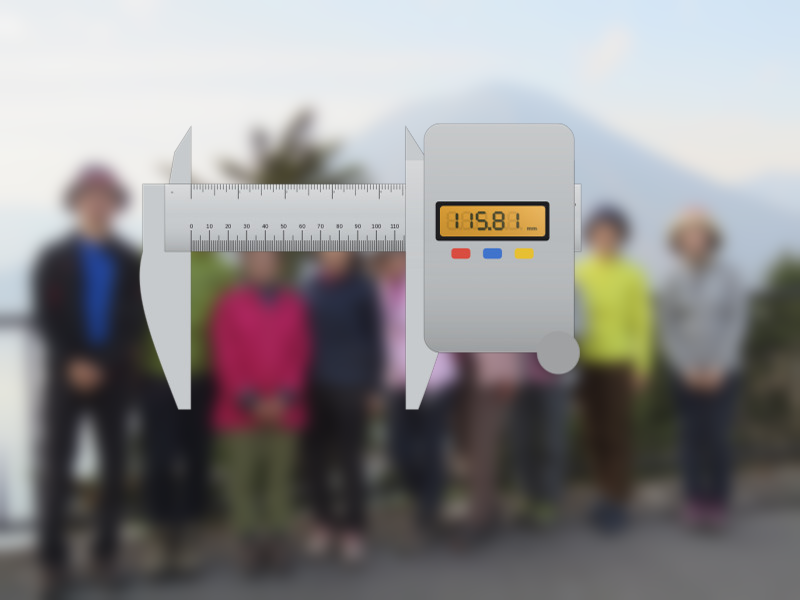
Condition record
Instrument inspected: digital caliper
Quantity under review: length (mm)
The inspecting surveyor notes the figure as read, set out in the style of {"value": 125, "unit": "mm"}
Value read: {"value": 115.81, "unit": "mm"}
